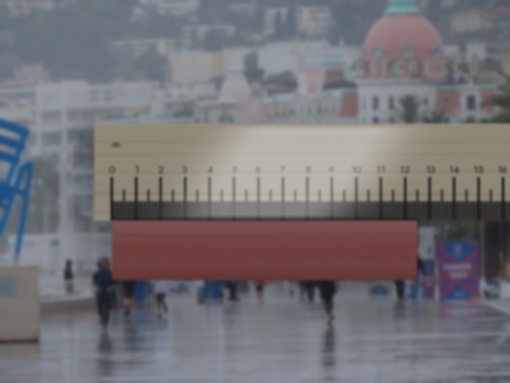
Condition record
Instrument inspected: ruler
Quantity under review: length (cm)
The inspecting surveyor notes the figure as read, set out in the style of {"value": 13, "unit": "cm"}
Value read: {"value": 12.5, "unit": "cm"}
